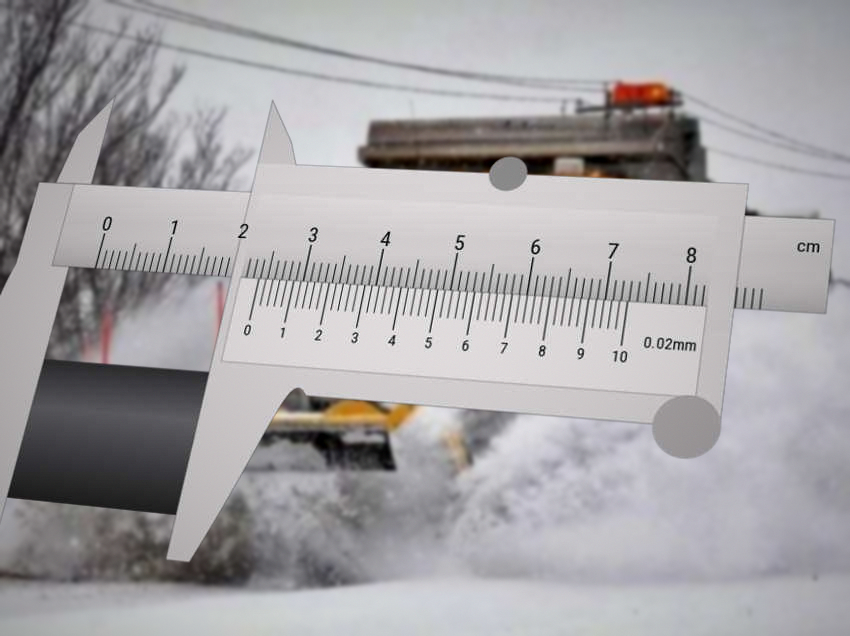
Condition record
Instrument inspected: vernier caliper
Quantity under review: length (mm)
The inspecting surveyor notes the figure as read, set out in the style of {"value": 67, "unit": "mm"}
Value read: {"value": 23.8, "unit": "mm"}
